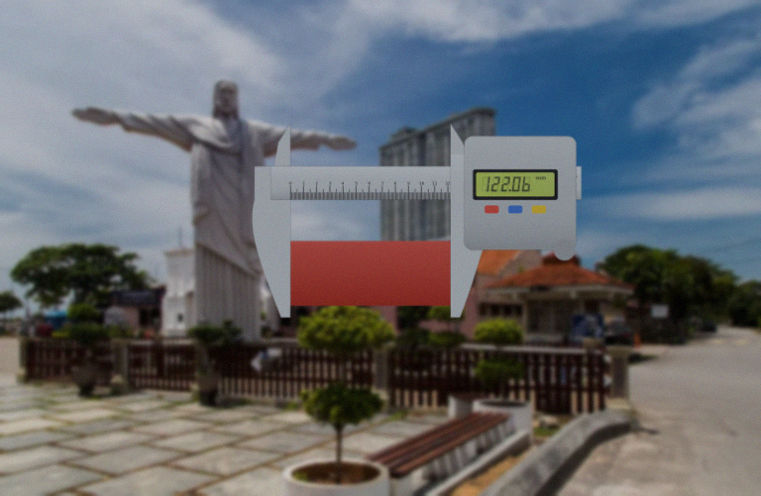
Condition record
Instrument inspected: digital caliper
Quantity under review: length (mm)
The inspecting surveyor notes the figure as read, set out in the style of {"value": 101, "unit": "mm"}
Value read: {"value": 122.06, "unit": "mm"}
